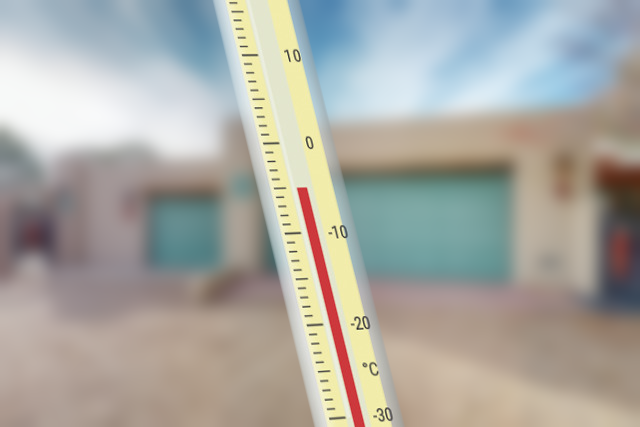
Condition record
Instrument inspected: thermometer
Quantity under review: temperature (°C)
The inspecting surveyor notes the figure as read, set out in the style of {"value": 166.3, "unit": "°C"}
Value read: {"value": -5, "unit": "°C"}
